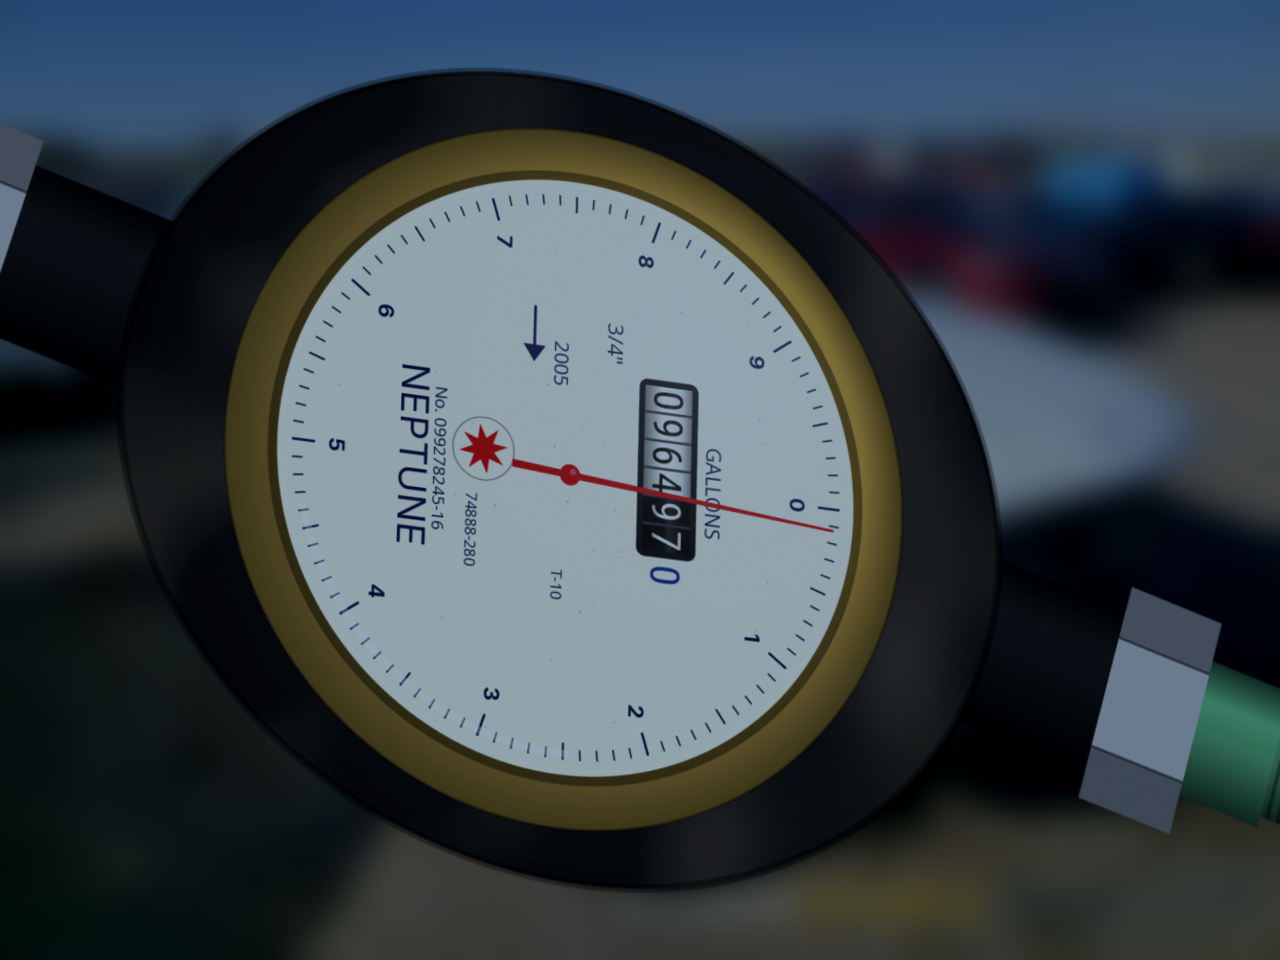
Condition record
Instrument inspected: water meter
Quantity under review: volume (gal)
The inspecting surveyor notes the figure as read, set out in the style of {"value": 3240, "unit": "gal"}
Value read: {"value": 964970.1, "unit": "gal"}
